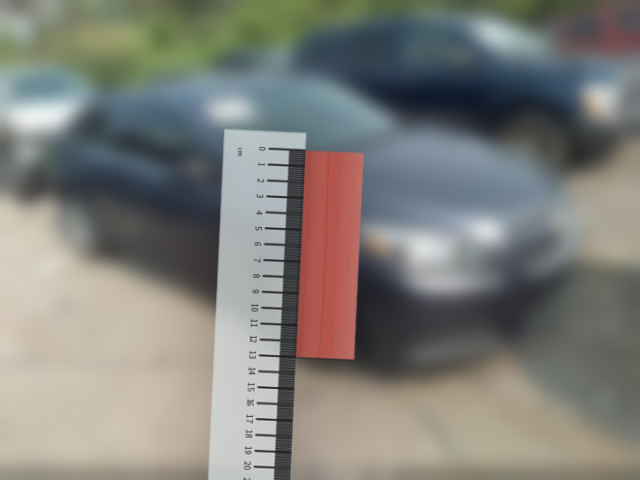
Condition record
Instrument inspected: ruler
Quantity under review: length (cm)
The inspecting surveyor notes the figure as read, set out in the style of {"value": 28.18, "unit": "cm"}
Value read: {"value": 13, "unit": "cm"}
